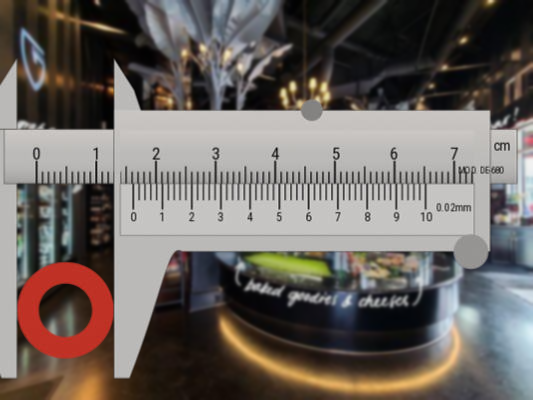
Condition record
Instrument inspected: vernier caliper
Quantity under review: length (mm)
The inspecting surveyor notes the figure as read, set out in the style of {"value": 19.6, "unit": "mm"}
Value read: {"value": 16.2, "unit": "mm"}
